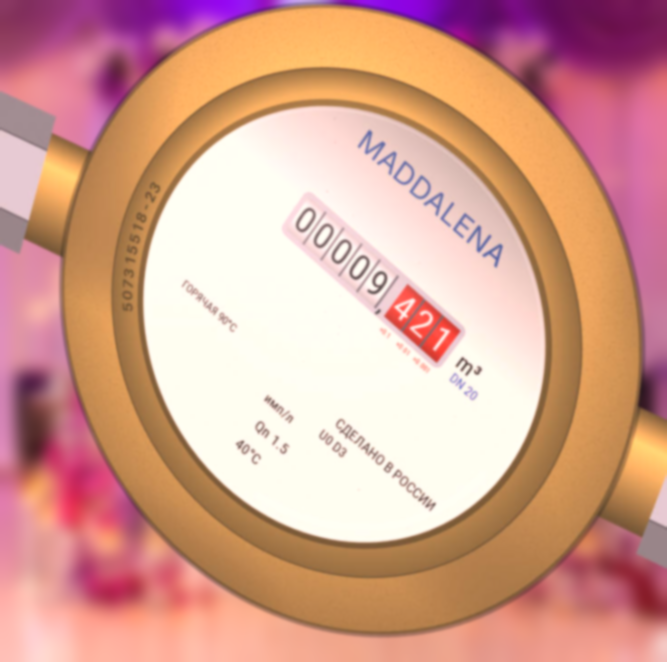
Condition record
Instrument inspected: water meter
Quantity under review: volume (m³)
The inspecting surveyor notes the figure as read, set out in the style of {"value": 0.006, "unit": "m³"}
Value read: {"value": 9.421, "unit": "m³"}
